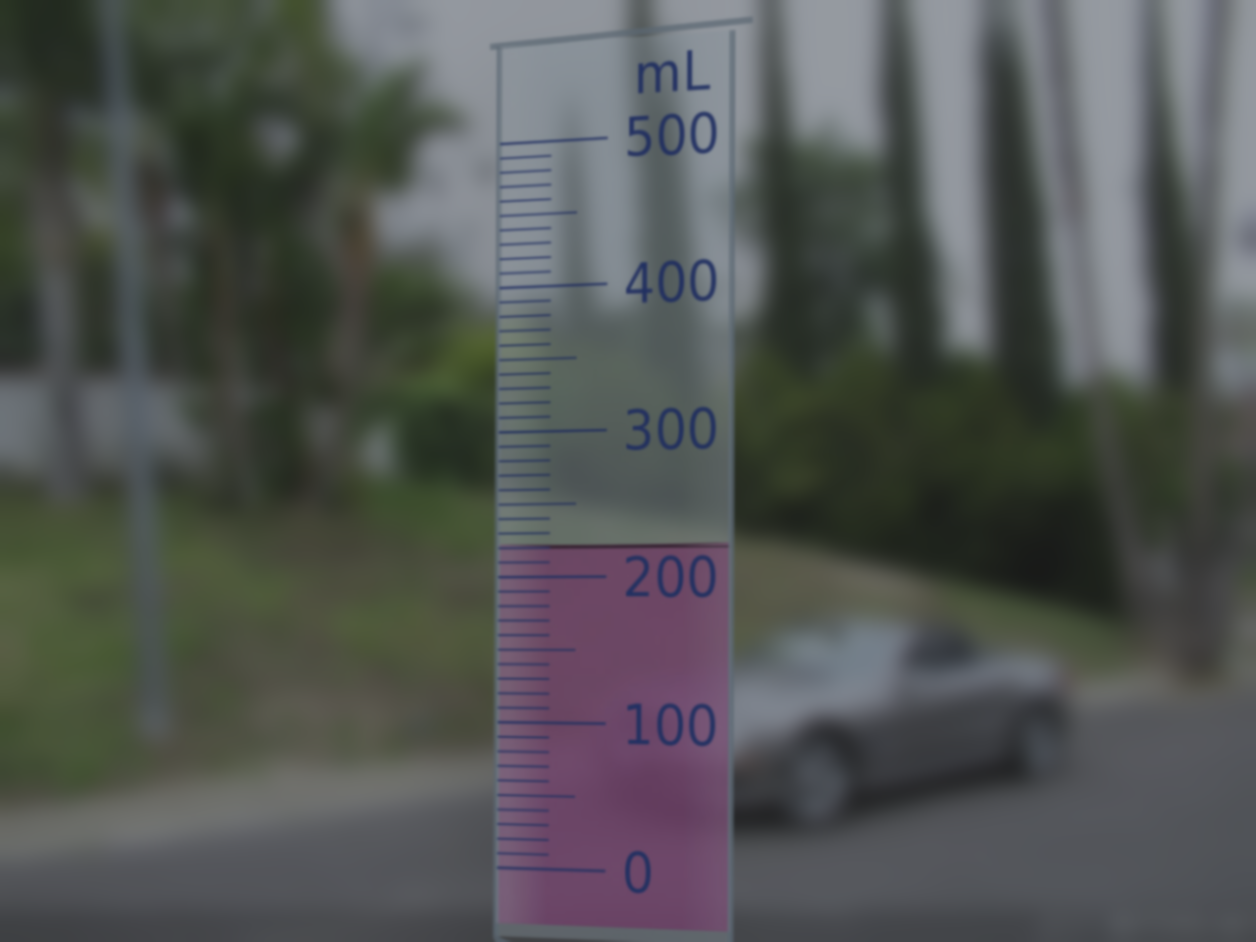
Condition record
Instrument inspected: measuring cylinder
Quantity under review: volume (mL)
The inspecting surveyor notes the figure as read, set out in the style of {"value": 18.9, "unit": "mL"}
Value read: {"value": 220, "unit": "mL"}
